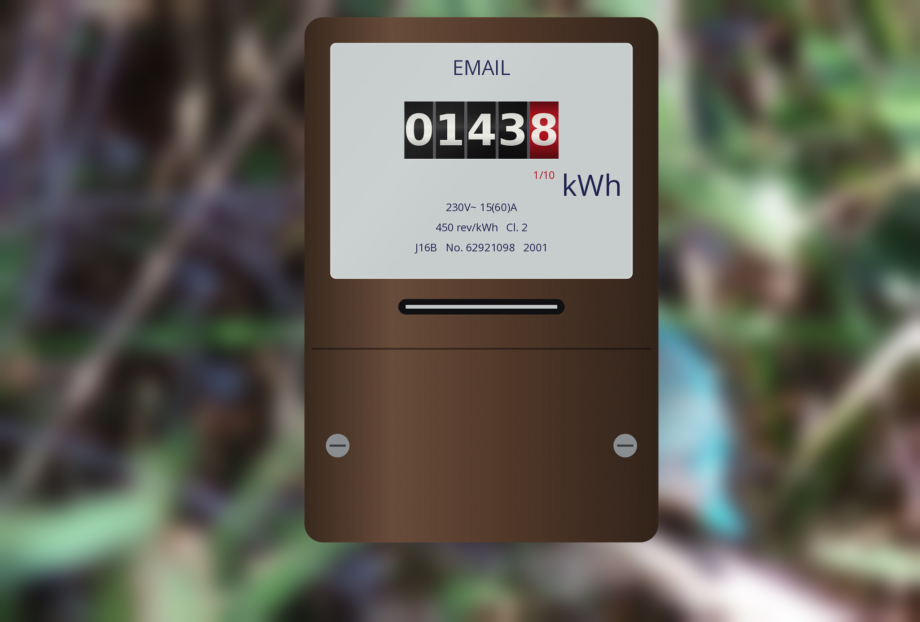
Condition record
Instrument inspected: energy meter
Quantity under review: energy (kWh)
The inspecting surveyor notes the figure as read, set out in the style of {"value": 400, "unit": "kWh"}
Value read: {"value": 143.8, "unit": "kWh"}
